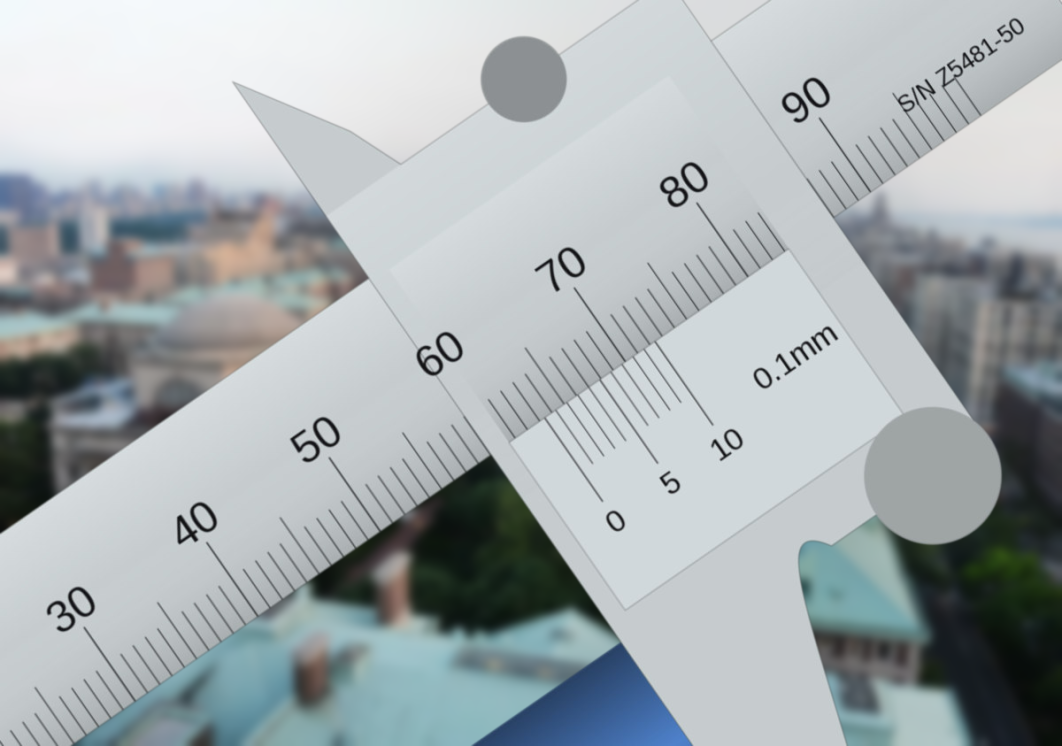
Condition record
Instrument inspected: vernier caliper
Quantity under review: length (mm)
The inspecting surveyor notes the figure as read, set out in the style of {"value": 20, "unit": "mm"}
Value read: {"value": 63.4, "unit": "mm"}
